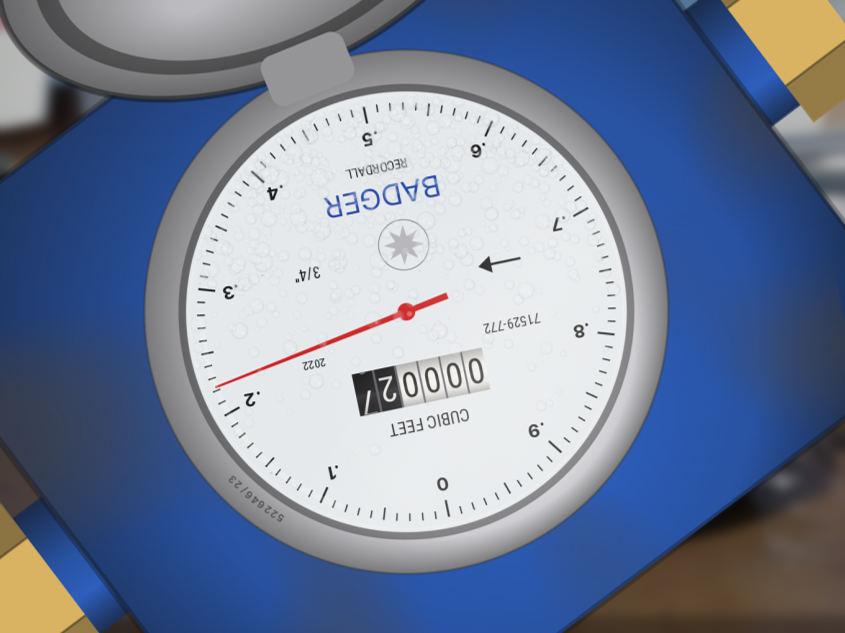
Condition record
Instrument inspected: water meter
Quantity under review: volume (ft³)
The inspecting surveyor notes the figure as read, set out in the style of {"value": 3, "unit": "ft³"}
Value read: {"value": 27.22, "unit": "ft³"}
